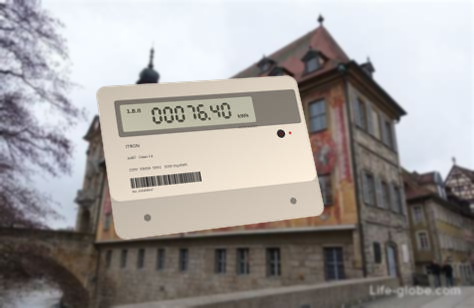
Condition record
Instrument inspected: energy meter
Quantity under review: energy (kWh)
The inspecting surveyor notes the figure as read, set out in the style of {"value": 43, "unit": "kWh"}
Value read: {"value": 76.40, "unit": "kWh"}
